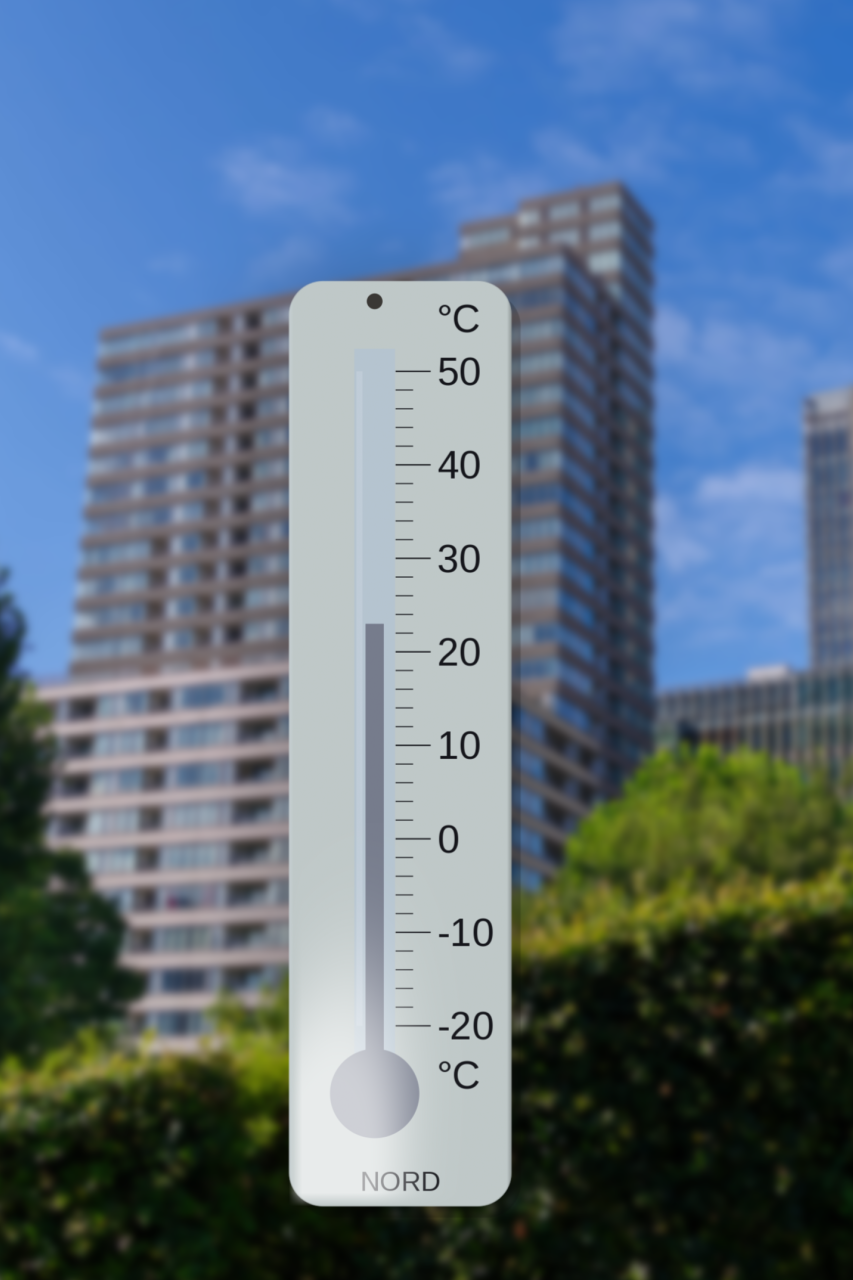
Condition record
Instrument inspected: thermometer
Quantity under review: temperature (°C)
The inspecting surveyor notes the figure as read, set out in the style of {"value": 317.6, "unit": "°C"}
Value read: {"value": 23, "unit": "°C"}
